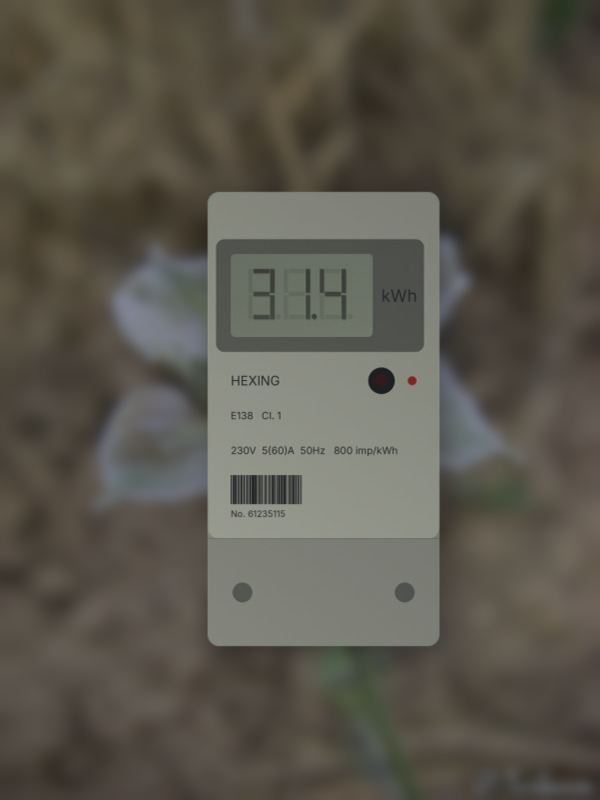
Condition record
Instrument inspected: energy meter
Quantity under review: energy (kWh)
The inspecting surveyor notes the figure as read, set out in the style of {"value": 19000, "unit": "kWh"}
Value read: {"value": 31.4, "unit": "kWh"}
